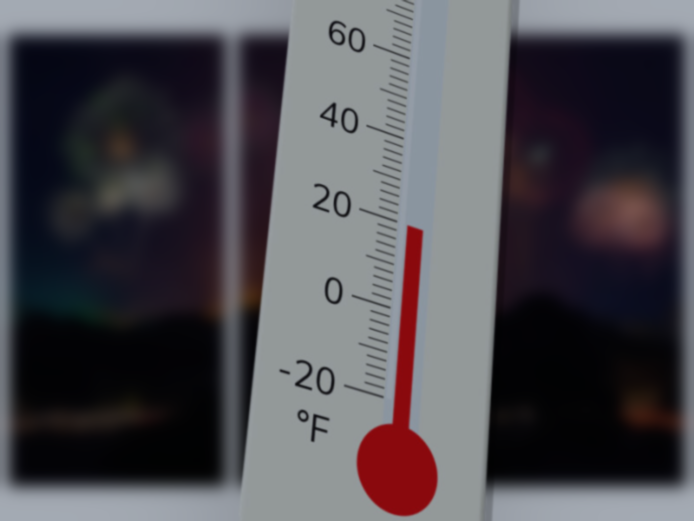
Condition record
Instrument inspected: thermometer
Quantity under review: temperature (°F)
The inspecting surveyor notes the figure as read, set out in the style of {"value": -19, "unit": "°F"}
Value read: {"value": 20, "unit": "°F"}
